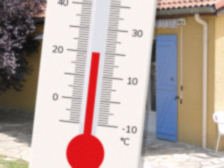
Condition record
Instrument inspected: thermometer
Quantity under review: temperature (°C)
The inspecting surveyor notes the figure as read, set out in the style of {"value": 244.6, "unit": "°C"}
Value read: {"value": 20, "unit": "°C"}
